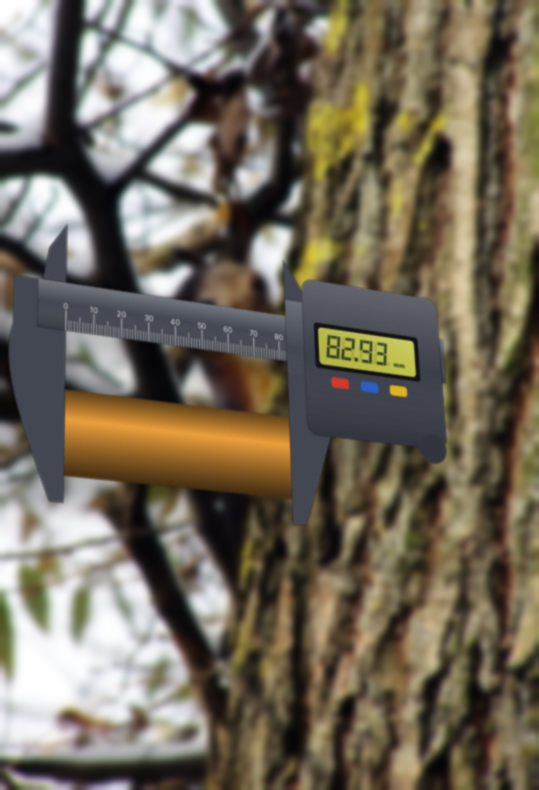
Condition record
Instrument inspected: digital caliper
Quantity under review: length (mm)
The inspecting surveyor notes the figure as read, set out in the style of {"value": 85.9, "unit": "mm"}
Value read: {"value": 82.93, "unit": "mm"}
